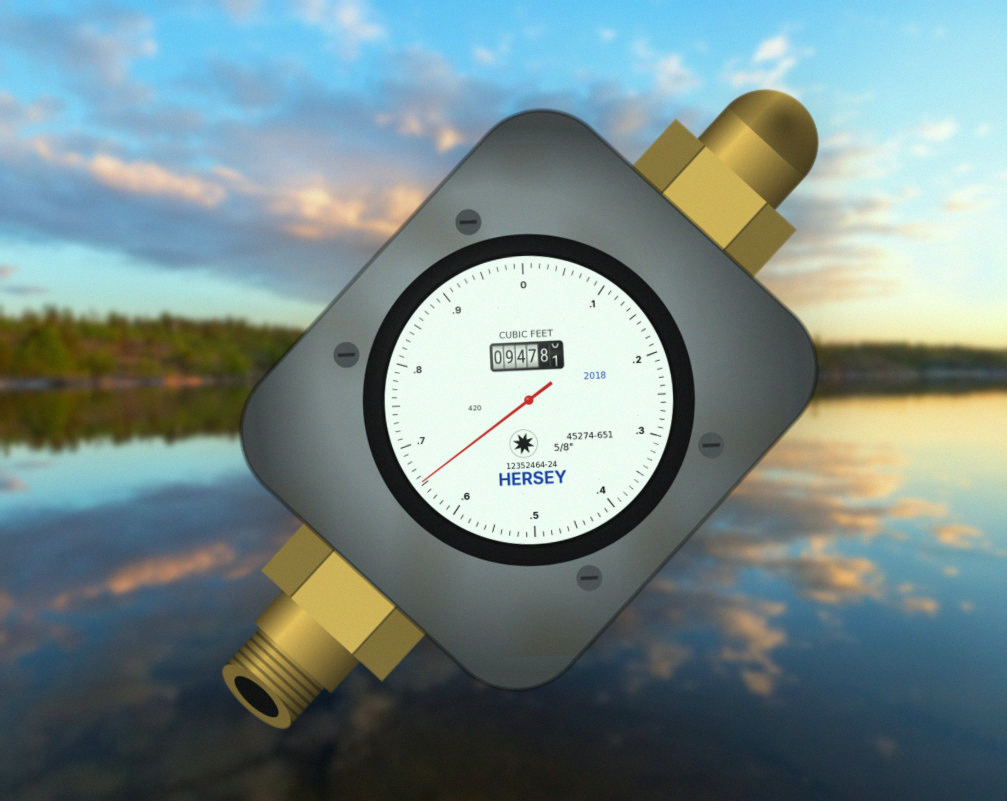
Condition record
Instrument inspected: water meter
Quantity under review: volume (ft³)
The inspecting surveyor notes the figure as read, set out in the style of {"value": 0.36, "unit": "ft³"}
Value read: {"value": 94780.65, "unit": "ft³"}
